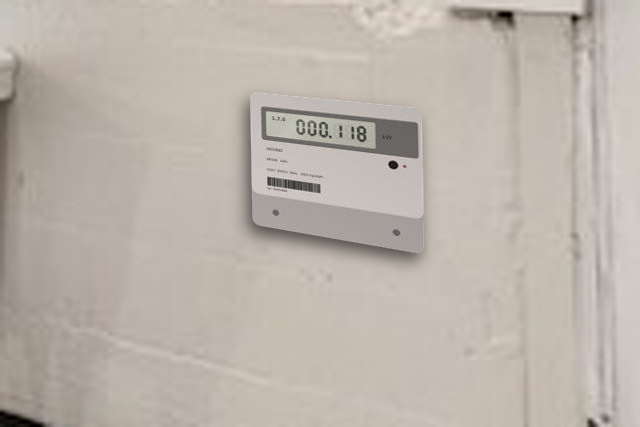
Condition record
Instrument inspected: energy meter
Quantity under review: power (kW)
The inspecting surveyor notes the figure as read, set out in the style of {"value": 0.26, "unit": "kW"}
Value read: {"value": 0.118, "unit": "kW"}
